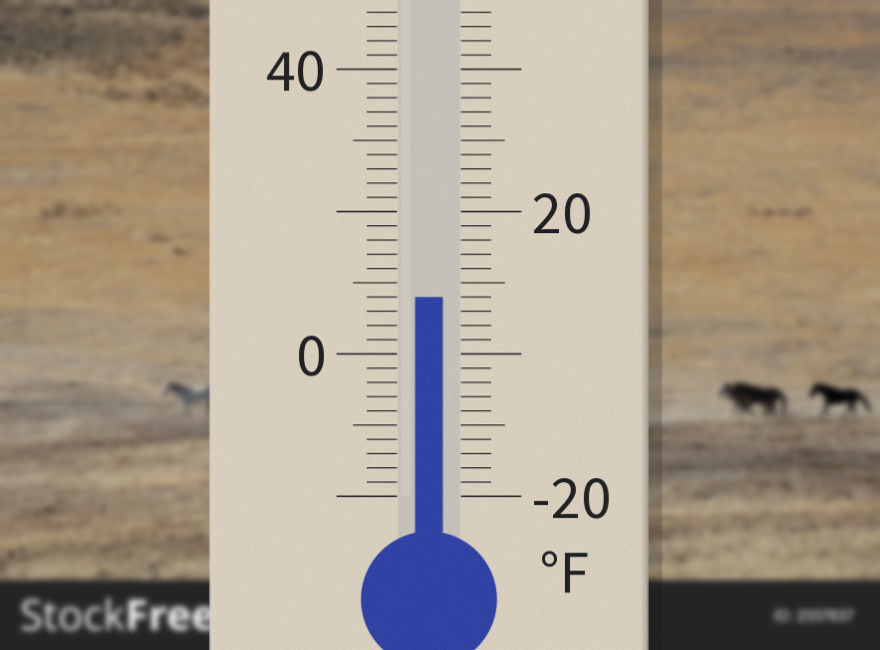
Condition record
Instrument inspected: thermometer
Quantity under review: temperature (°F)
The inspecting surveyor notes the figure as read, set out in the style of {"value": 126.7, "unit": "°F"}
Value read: {"value": 8, "unit": "°F"}
